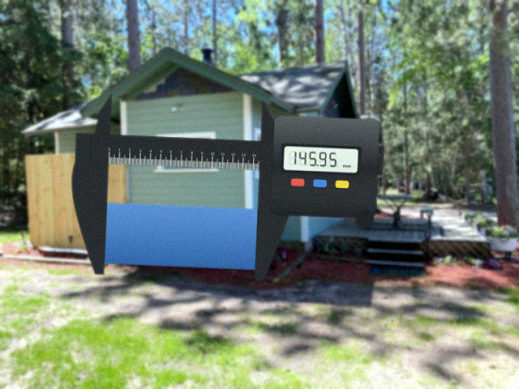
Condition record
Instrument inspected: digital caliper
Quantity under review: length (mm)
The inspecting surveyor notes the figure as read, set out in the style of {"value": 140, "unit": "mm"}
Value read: {"value": 145.95, "unit": "mm"}
